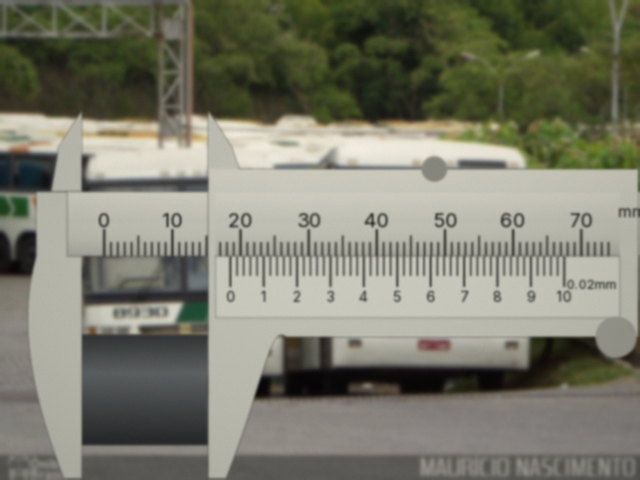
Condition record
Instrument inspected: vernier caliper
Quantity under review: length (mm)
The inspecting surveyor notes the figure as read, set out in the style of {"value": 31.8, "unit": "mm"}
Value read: {"value": 18.5, "unit": "mm"}
